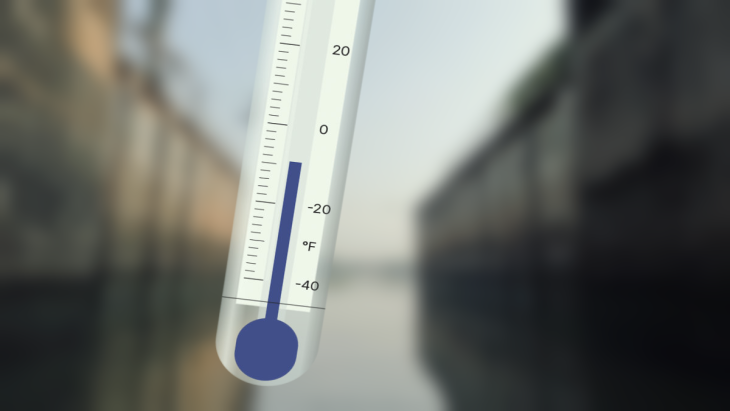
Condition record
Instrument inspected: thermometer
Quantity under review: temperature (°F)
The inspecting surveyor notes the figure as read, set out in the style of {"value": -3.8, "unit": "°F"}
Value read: {"value": -9, "unit": "°F"}
